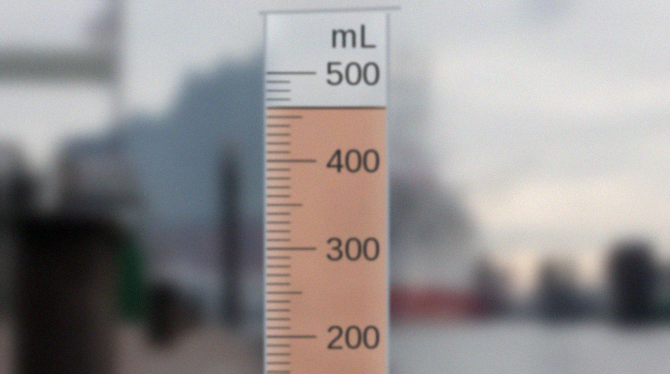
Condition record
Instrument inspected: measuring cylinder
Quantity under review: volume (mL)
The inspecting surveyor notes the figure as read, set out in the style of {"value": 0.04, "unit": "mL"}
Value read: {"value": 460, "unit": "mL"}
